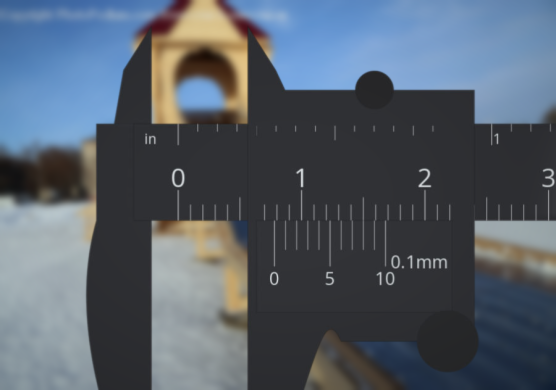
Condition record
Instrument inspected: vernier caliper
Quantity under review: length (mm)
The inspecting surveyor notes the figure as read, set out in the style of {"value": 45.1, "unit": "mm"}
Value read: {"value": 7.8, "unit": "mm"}
